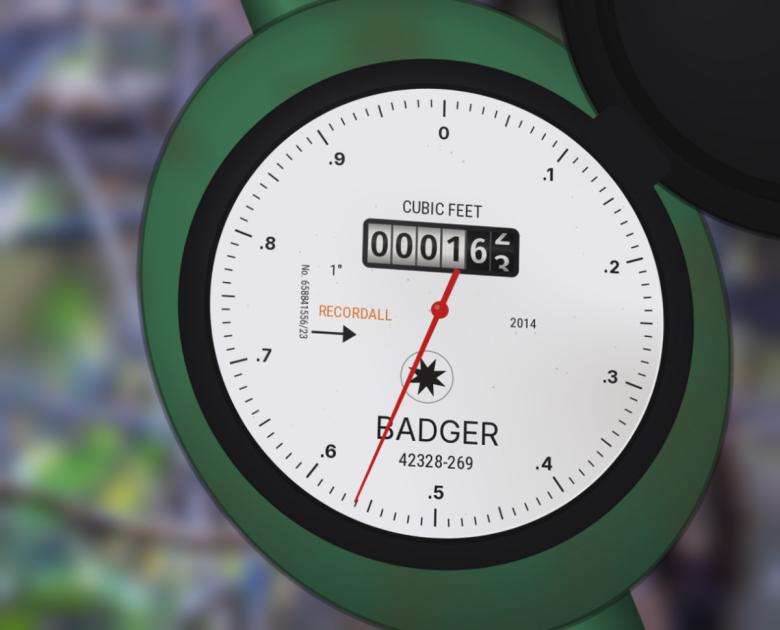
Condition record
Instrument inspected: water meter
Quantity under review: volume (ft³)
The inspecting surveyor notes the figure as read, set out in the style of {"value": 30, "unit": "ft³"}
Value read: {"value": 162.56, "unit": "ft³"}
